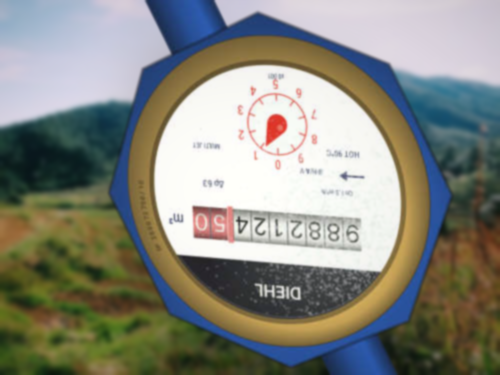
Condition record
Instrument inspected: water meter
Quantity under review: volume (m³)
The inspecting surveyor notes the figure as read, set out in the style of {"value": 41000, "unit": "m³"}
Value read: {"value": 9882124.500, "unit": "m³"}
